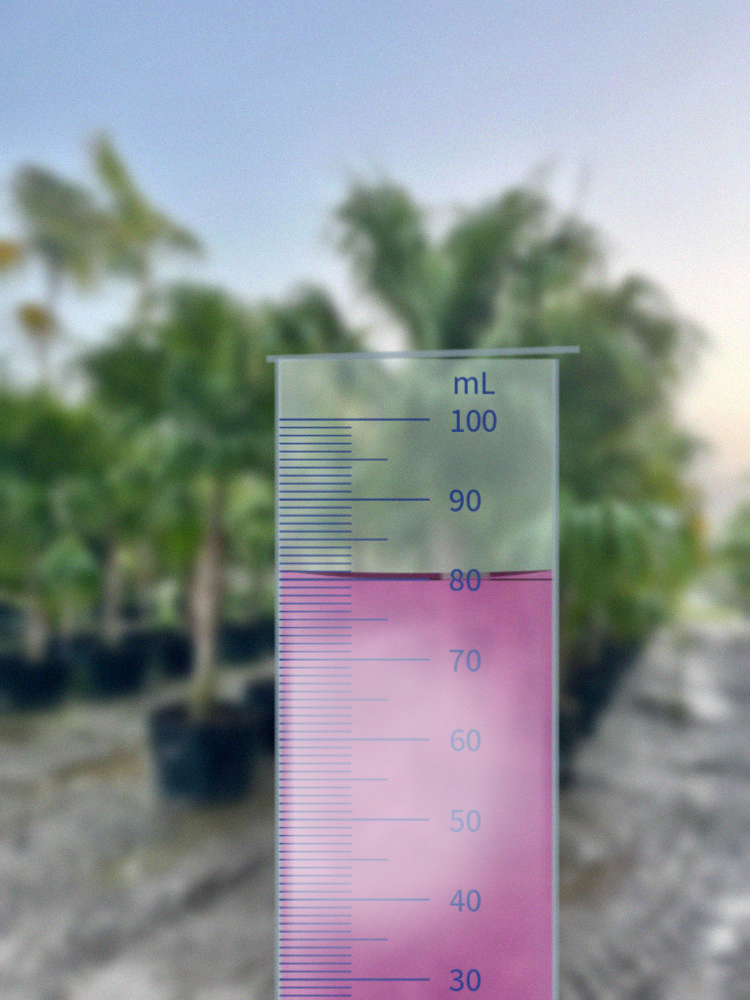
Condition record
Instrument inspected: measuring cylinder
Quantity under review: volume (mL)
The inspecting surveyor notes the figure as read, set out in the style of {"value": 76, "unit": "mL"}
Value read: {"value": 80, "unit": "mL"}
